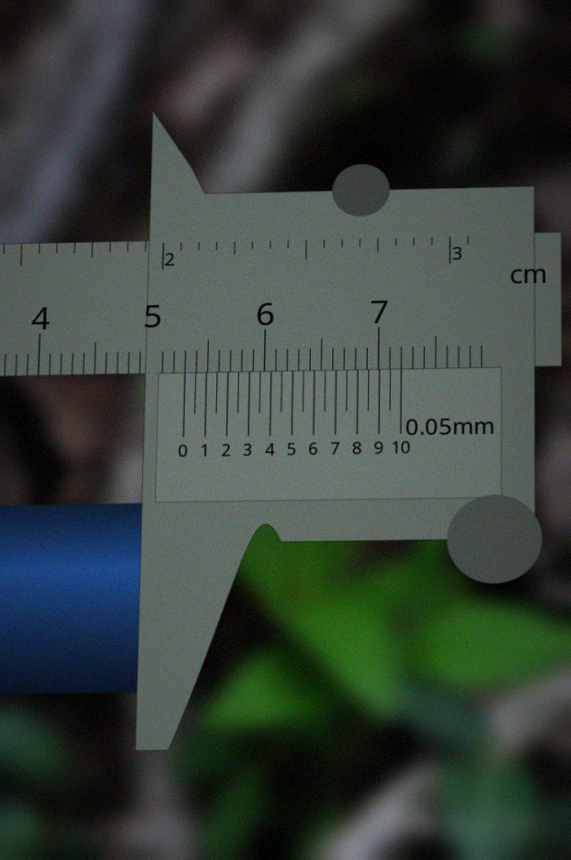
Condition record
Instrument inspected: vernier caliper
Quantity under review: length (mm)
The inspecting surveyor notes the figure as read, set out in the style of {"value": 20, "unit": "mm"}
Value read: {"value": 53.0, "unit": "mm"}
